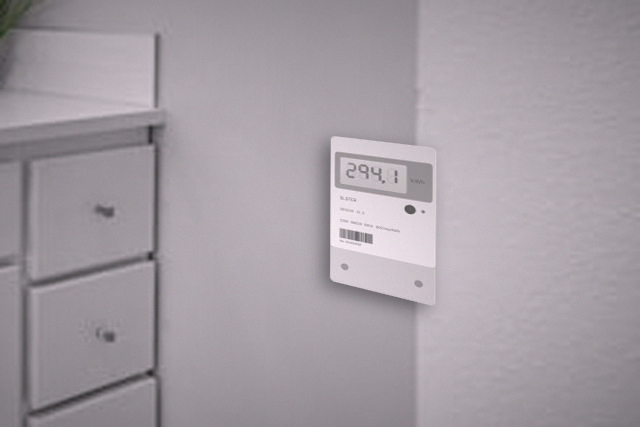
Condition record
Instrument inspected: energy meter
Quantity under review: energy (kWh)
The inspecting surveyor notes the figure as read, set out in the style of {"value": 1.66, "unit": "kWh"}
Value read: {"value": 294.1, "unit": "kWh"}
